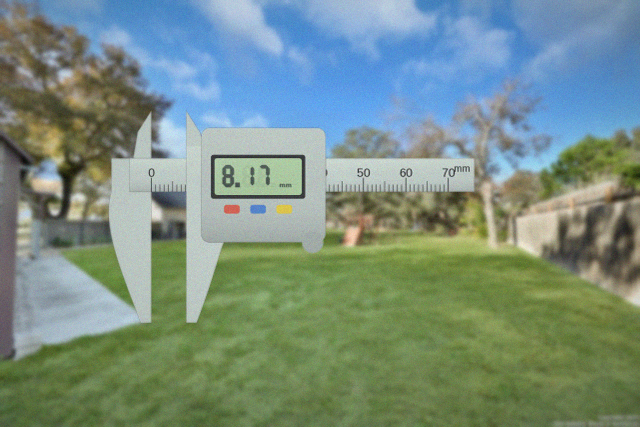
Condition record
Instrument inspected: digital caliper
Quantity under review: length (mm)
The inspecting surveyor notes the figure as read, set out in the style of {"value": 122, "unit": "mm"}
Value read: {"value": 8.17, "unit": "mm"}
